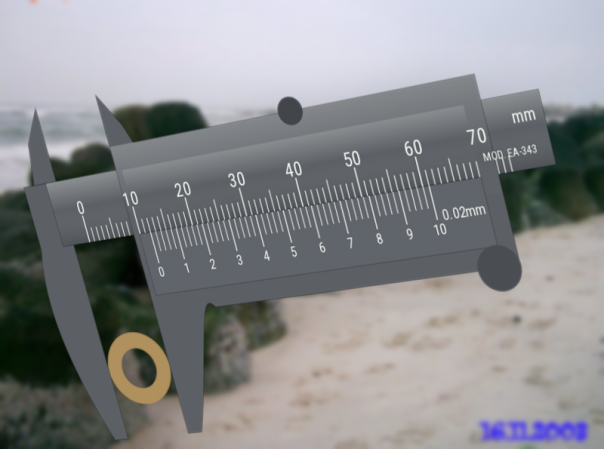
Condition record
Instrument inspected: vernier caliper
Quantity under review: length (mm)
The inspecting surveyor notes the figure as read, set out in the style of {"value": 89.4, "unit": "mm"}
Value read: {"value": 12.0, "unit": "mm"}
